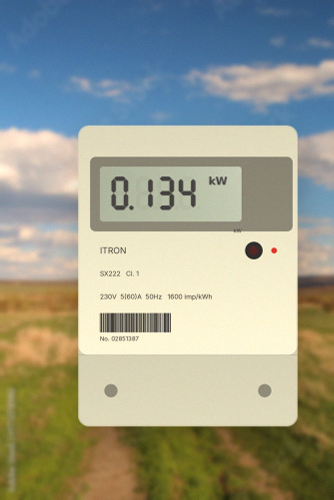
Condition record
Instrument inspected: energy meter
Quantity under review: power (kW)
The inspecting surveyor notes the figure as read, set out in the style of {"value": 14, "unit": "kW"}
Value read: {"value": 0.134, "unit": "kW"}
